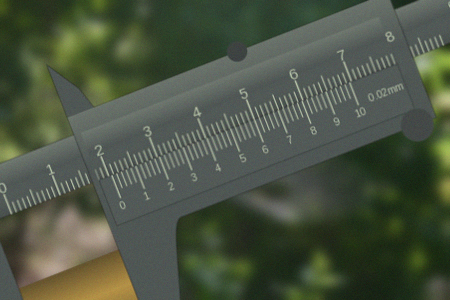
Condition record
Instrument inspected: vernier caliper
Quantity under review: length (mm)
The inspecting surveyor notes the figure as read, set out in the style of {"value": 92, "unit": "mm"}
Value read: {"value": 20.6, "unit": "mm"}
